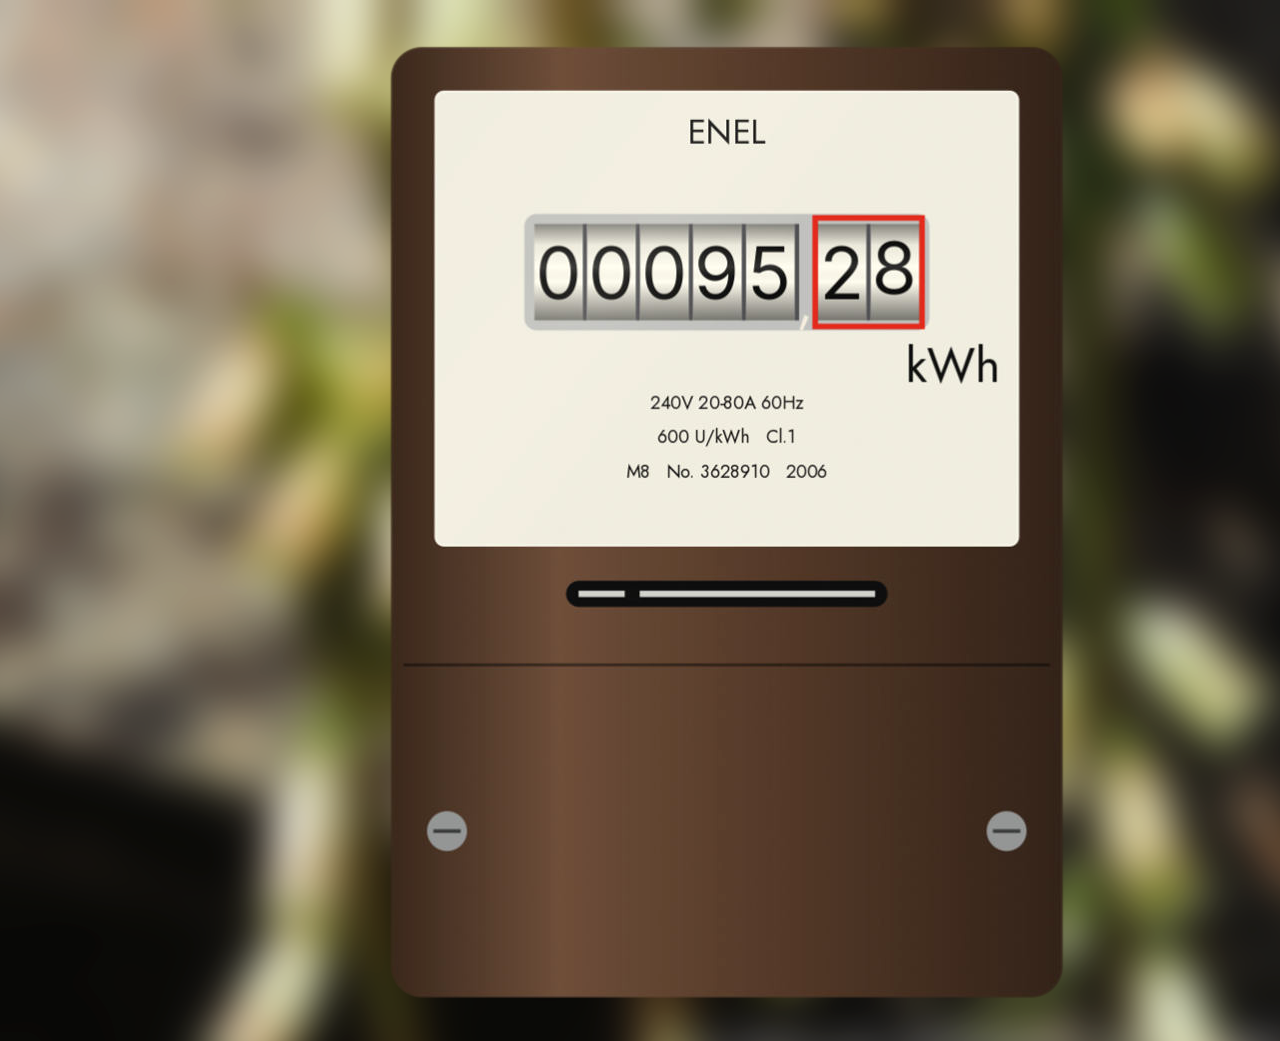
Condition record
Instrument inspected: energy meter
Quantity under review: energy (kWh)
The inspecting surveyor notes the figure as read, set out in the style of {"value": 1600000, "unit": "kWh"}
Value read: {"value": 95.28, "unit": "kWh"}
